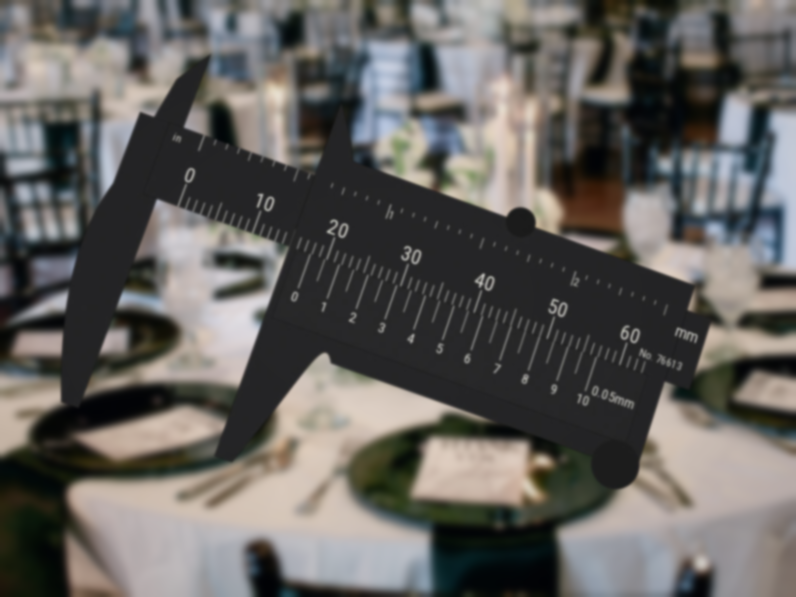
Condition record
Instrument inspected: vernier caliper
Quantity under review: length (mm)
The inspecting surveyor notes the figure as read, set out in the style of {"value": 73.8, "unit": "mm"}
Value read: {"value": 17.8, "unit": "mm"}
